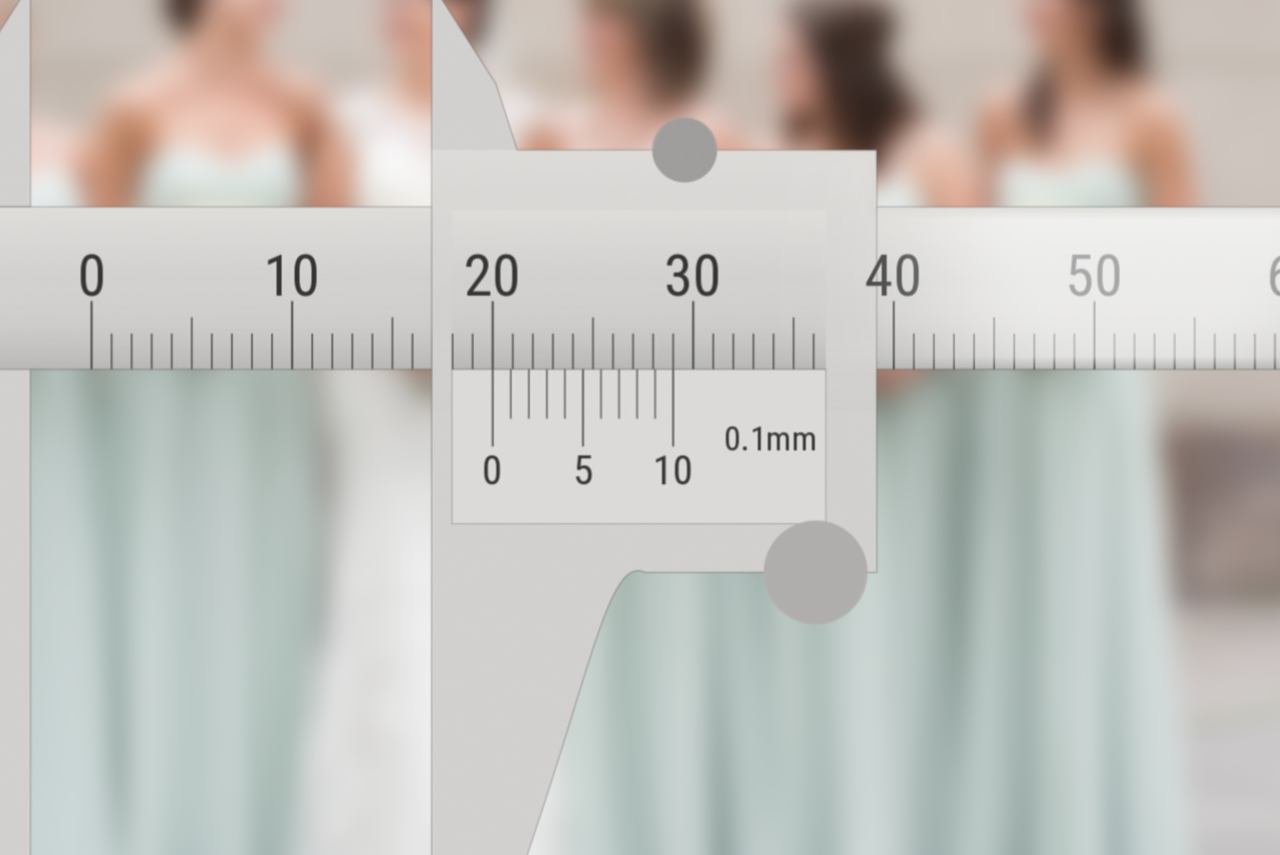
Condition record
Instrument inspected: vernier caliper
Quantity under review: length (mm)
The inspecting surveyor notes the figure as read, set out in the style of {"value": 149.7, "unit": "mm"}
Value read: {"value": 20.0, "unit": "mm"}
